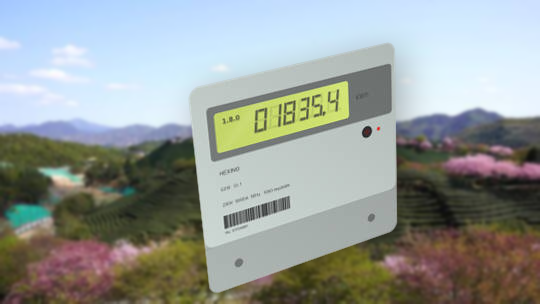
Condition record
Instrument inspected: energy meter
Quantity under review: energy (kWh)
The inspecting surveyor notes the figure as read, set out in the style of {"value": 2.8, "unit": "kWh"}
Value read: {"value": 1835.4, "unit": "kWh"}
